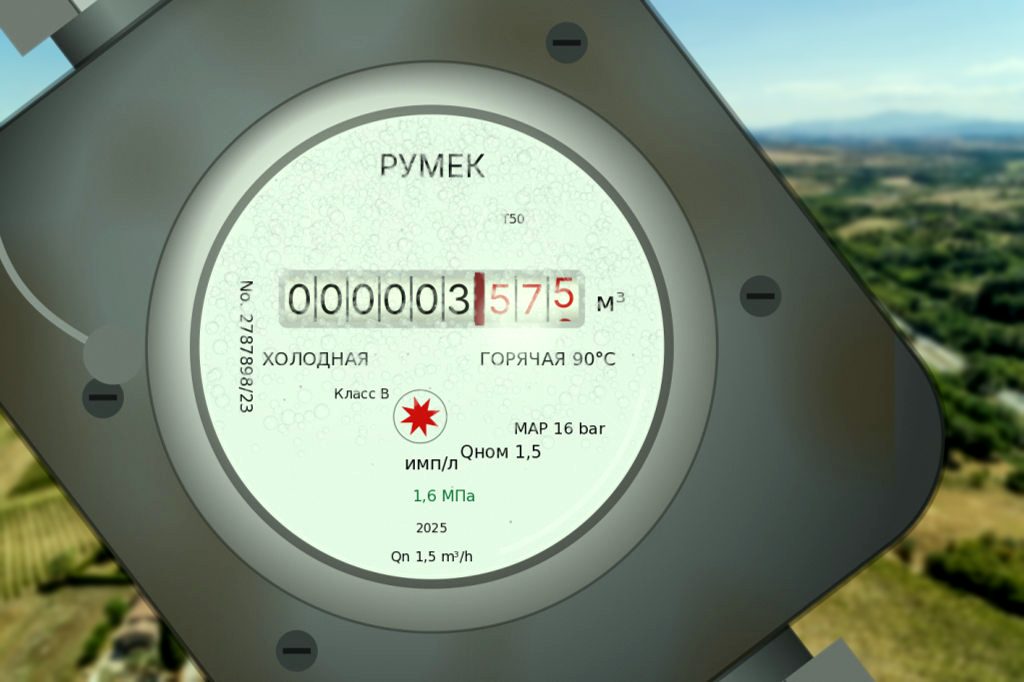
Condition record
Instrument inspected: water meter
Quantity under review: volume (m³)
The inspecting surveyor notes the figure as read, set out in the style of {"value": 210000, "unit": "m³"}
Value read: {"value": 3.575, "unit": "m³"}
